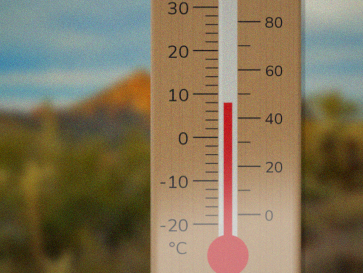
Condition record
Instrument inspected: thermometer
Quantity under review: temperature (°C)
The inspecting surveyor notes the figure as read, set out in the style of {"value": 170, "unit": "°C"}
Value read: {"value": 8, "unit": "°C"}
